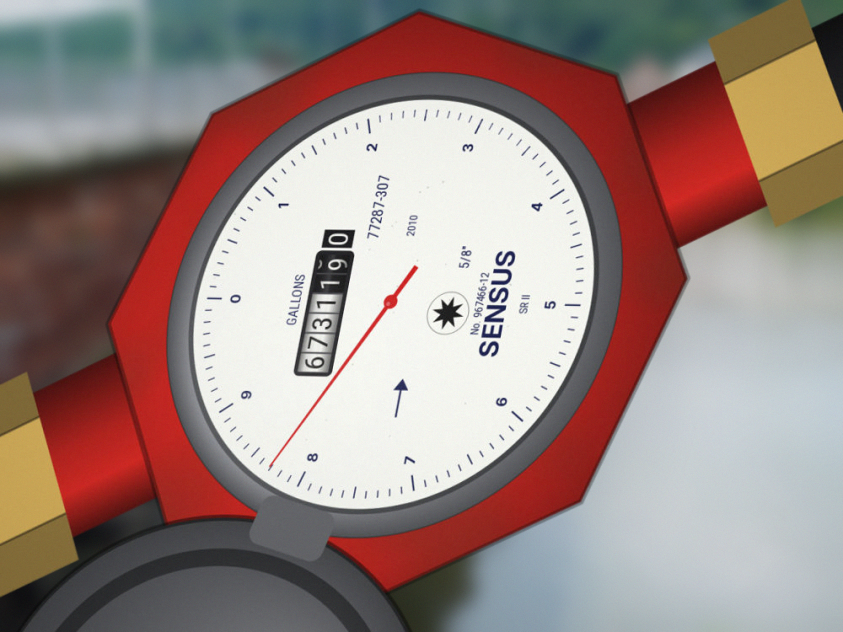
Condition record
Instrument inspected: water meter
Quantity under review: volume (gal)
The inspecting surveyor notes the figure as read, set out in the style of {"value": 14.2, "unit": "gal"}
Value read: {"value": 6731188.3, "unit": "gal"}
